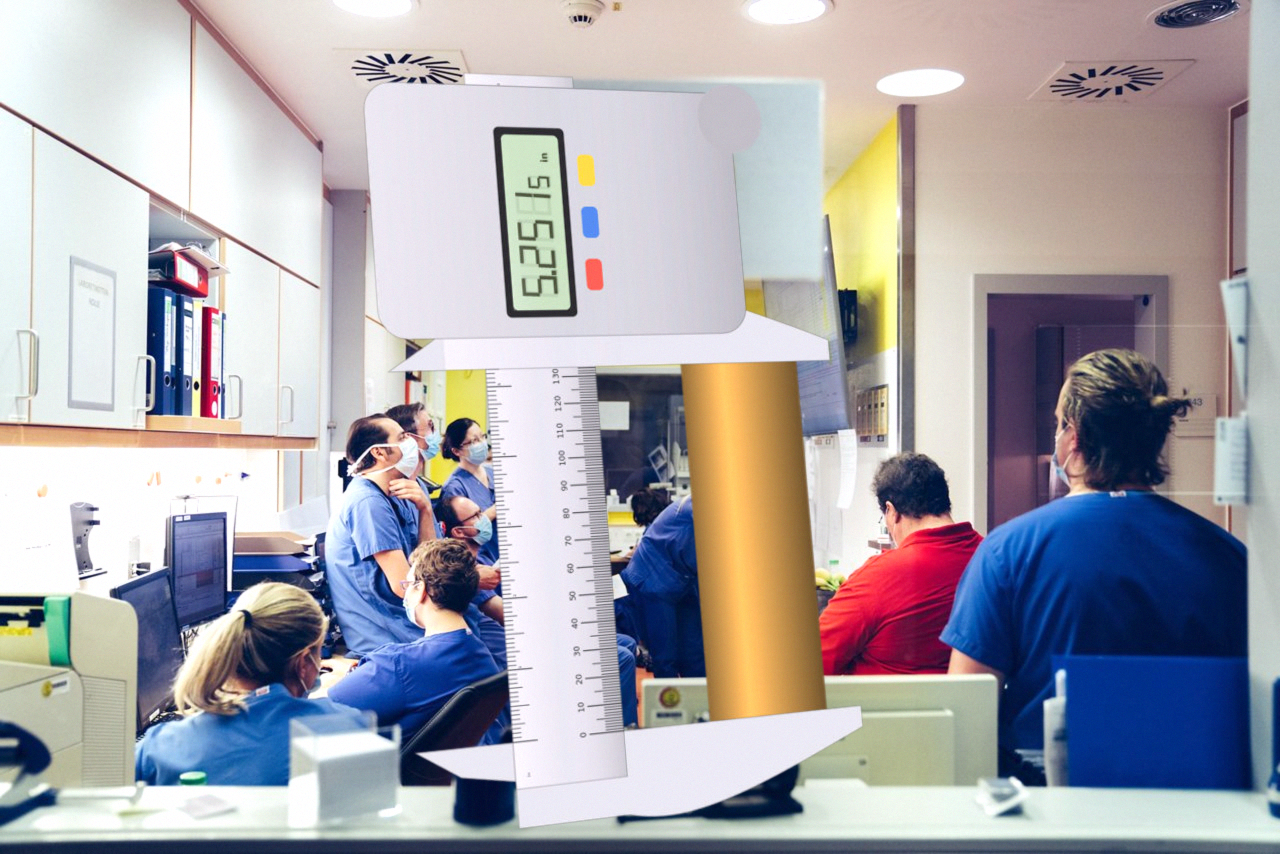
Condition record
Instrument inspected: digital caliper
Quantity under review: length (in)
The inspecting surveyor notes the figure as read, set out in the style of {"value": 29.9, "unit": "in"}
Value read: {"value": 5.2515, "unit": "in"}
